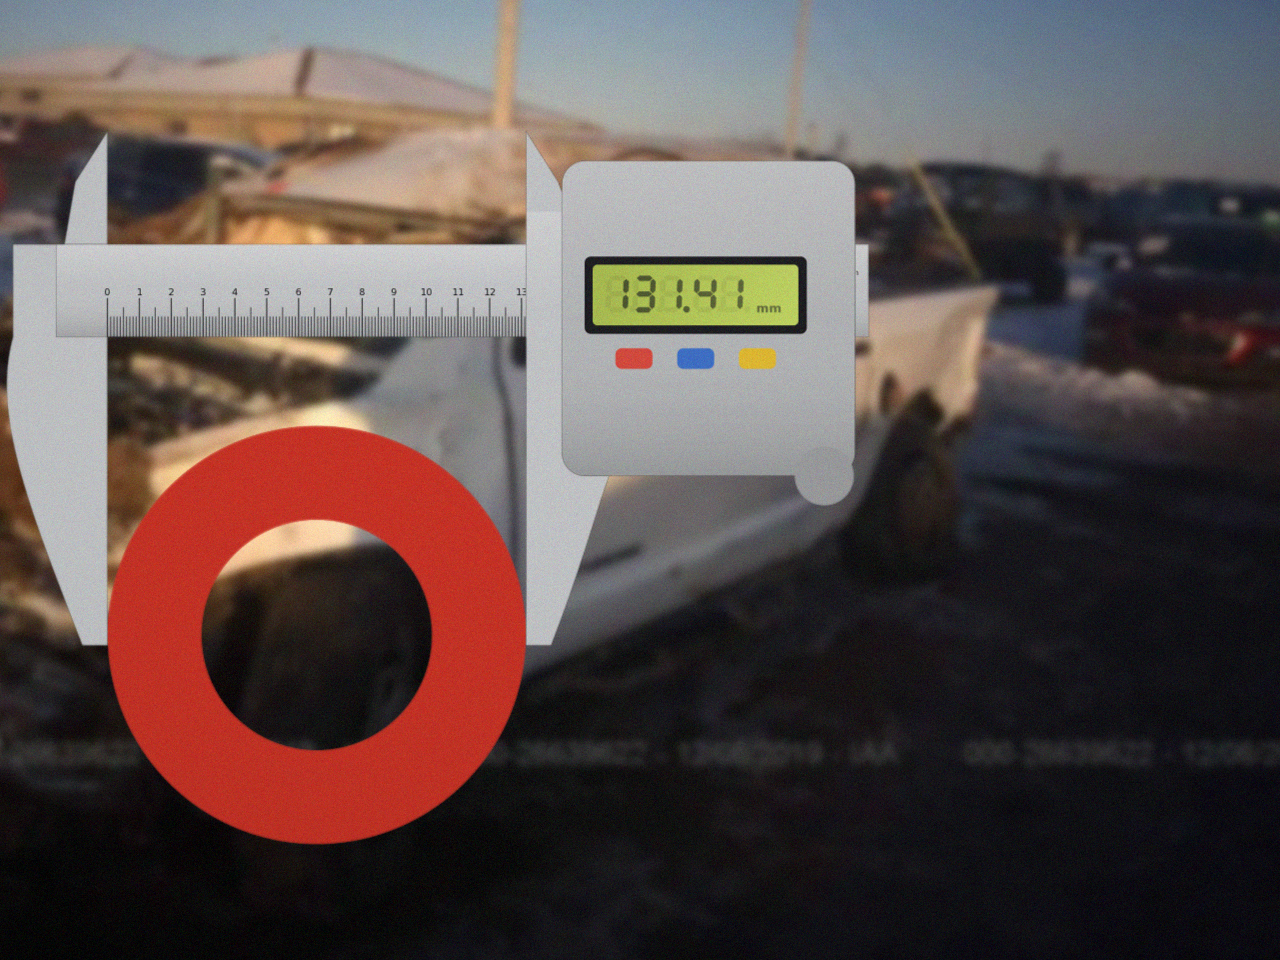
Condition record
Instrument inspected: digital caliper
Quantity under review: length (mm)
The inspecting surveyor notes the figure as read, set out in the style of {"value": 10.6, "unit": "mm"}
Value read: {"value": 131.41, "unit": "mm"}
